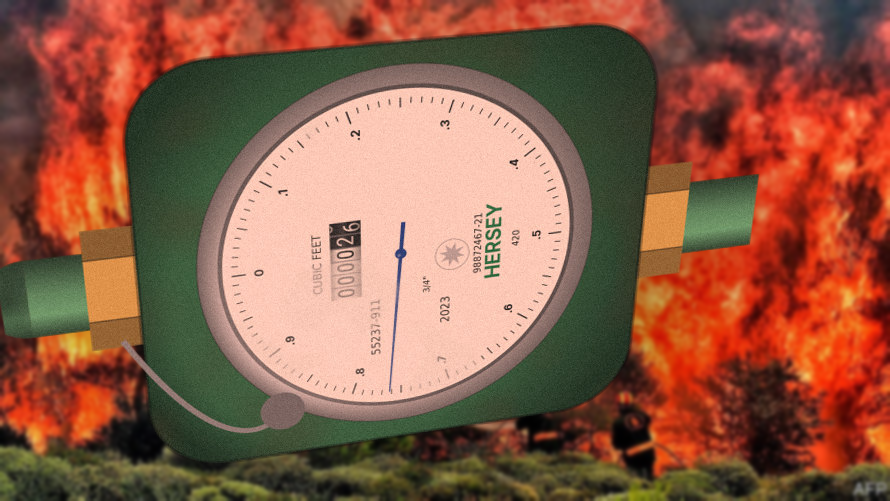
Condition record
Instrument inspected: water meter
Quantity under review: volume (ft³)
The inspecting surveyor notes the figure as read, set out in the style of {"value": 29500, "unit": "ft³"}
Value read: {"value": 25.76, "unit": "ft³"}
